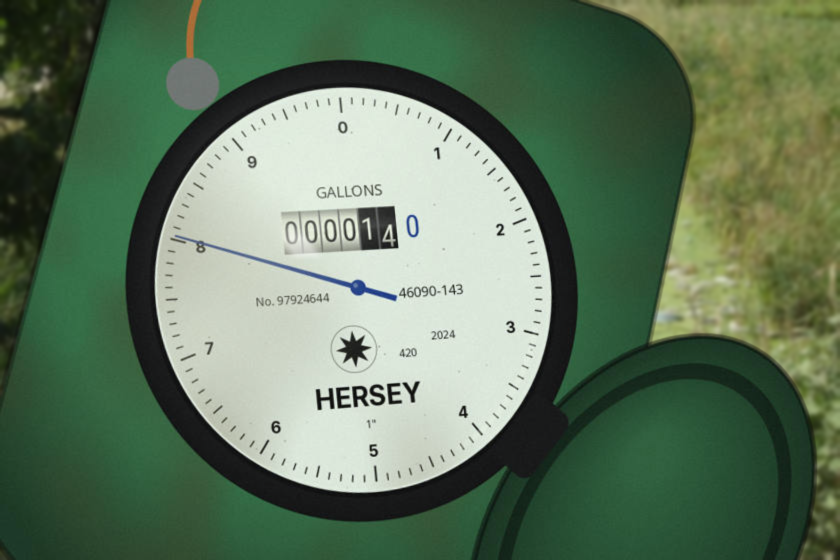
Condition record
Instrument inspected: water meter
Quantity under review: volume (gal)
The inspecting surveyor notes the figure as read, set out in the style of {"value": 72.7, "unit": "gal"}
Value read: {"value": 138.0, "unit": "gal"}
